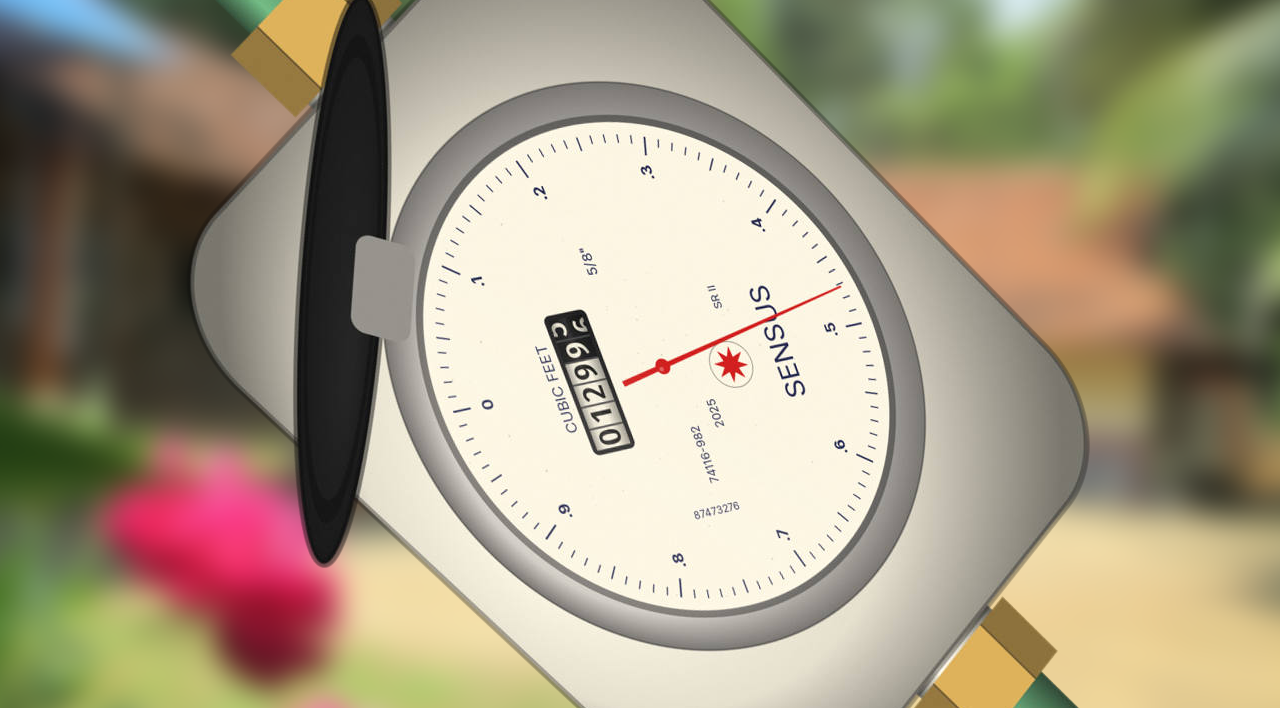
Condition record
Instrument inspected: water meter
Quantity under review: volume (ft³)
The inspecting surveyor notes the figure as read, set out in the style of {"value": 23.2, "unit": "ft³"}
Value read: {"value": 12995.47, "unit": "ft³"}
